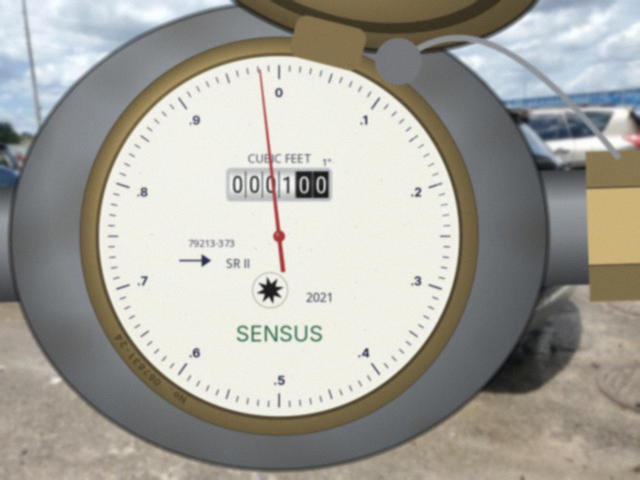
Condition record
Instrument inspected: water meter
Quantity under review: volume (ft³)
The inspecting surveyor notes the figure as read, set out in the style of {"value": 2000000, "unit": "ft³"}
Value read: {"value": 99.98, "unit": "ft³"}
